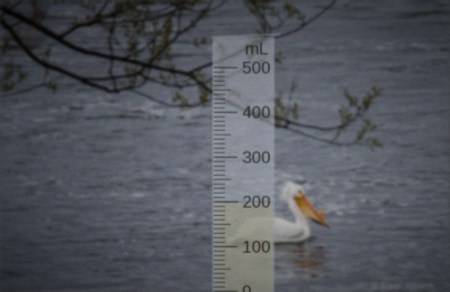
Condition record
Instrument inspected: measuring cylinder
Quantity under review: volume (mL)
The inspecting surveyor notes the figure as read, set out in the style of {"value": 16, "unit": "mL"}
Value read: {"value": 200, "unit": "mL"}
